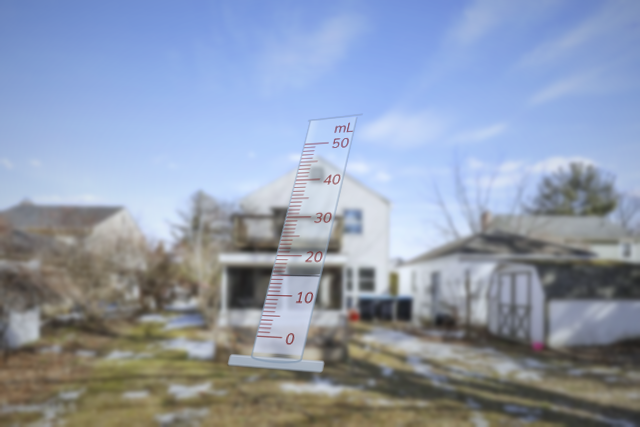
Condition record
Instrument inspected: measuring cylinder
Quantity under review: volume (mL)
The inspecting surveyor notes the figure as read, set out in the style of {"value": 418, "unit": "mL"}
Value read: {"value": 15, "unit": "mL"}
